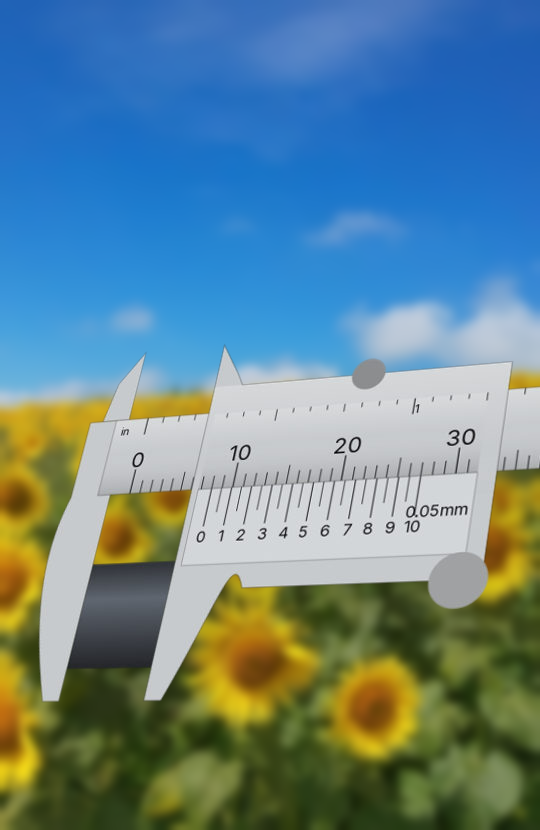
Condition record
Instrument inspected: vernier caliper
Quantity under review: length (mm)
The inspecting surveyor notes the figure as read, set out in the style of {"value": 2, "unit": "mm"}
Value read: {"value": 8.0, "unit": "mm"}
